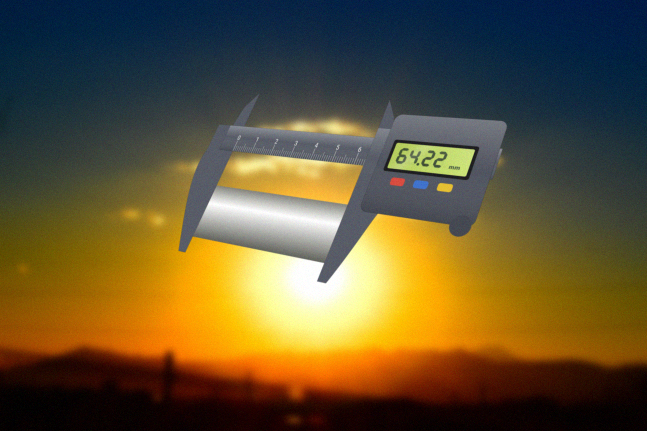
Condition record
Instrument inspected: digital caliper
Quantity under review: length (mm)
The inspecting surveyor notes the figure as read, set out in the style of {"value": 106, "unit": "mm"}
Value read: {"value": 64.22, "unit": "mm"}
